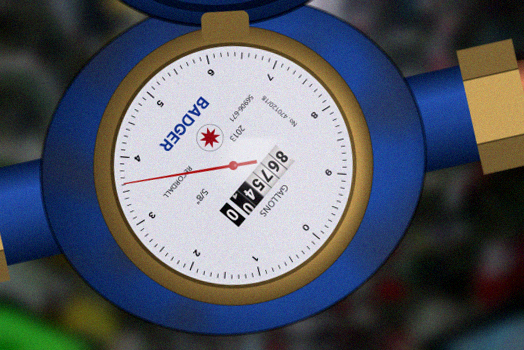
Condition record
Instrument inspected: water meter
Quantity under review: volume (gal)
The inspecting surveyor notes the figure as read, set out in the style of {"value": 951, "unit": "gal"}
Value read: {"value": 8675403.6, "unit": "gal"}
